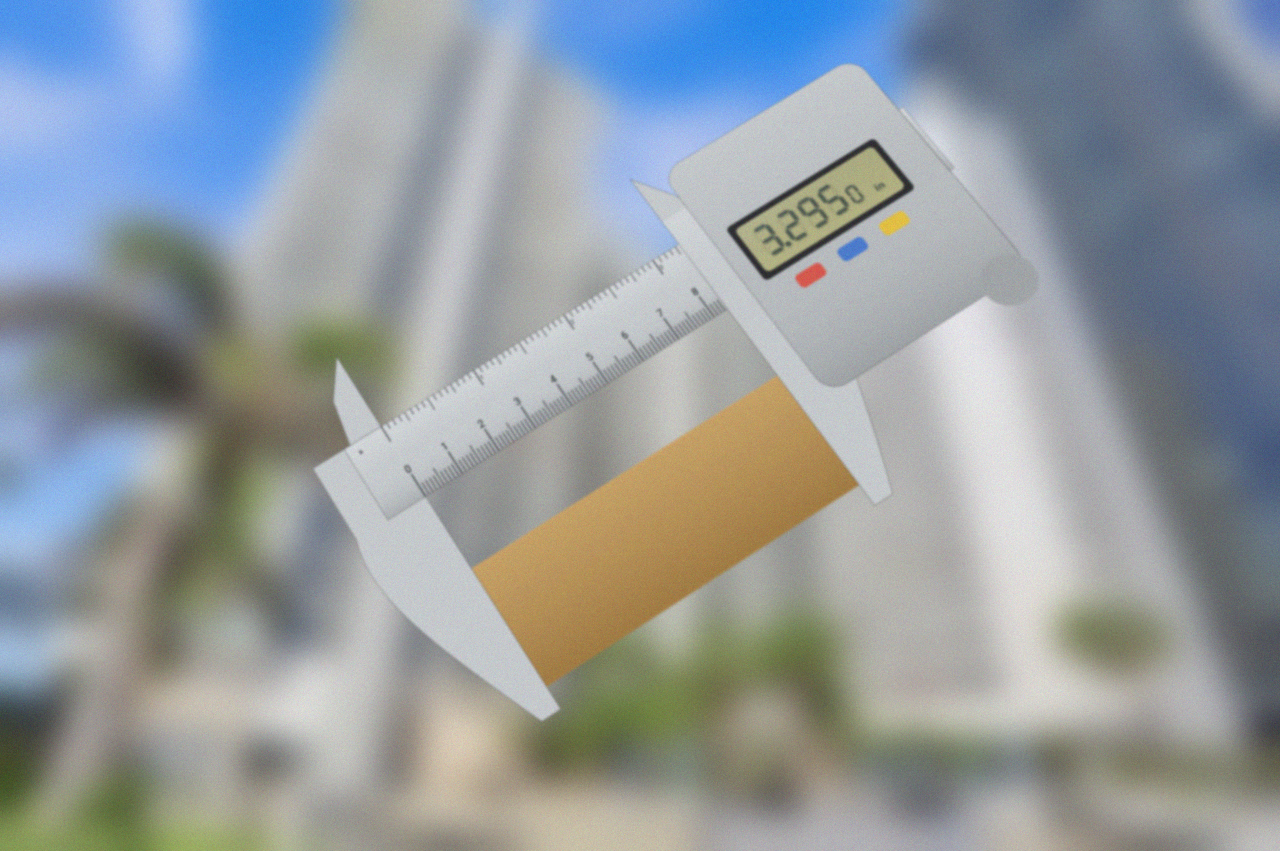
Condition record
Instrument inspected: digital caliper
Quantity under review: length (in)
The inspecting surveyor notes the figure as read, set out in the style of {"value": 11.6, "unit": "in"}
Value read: {"value": 3.2950, "unit": "in"}
